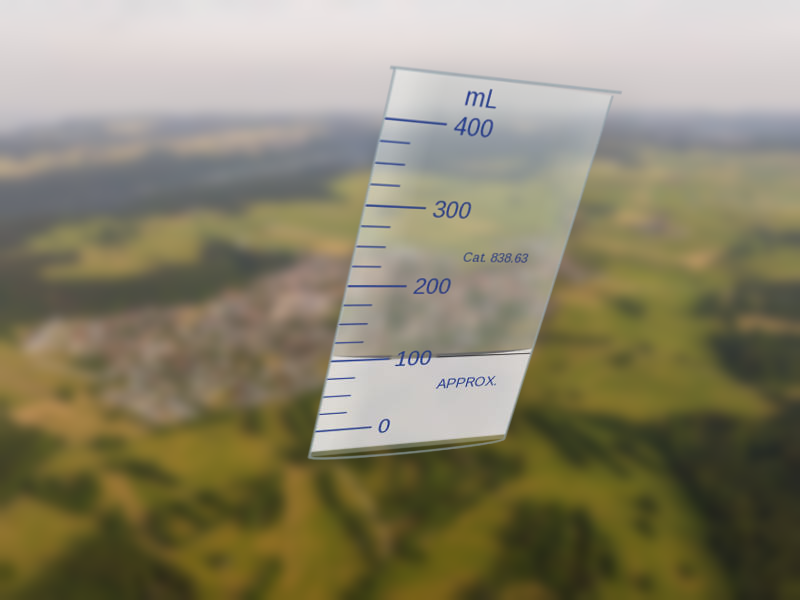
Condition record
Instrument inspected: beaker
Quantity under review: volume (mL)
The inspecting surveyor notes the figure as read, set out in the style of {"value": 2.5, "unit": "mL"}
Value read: {"value": 100, "unit": "mL"}
